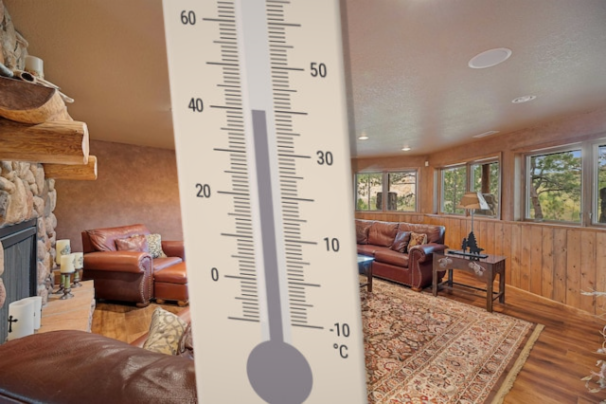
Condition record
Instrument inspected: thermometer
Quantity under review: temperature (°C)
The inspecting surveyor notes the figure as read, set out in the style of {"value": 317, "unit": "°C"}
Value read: {"value": 40, "unit": "°C"}
